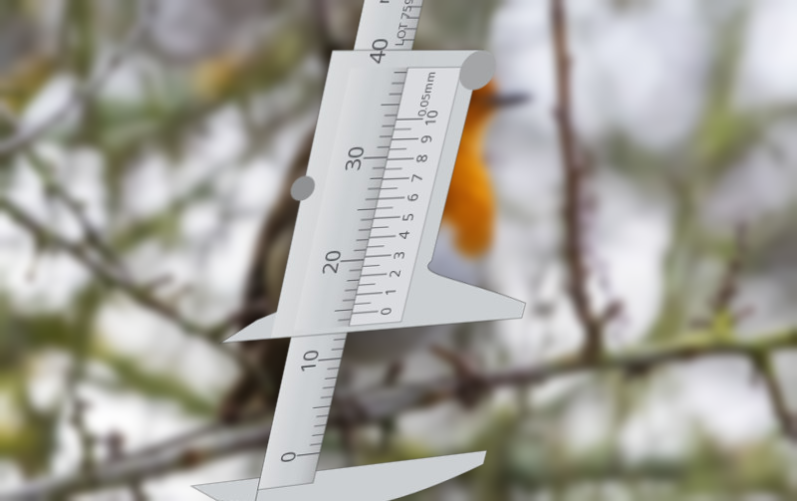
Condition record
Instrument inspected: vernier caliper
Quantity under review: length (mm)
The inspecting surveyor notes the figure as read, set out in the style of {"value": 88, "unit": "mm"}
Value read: {"value": 14.6, "unit": "mm"}
